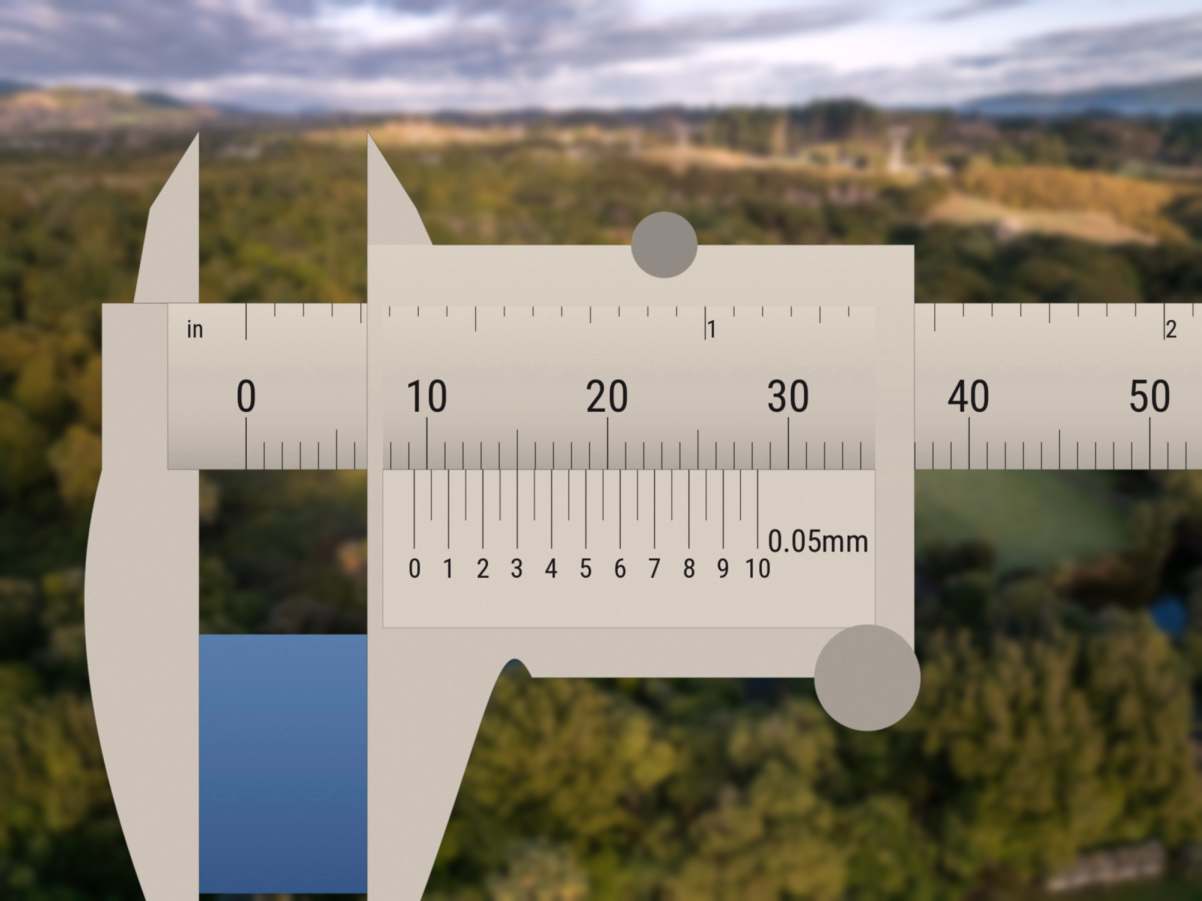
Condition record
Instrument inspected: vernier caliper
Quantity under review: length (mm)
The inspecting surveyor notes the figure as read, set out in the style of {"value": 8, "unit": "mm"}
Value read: {"value": 9.3, "unit": "mm"}
